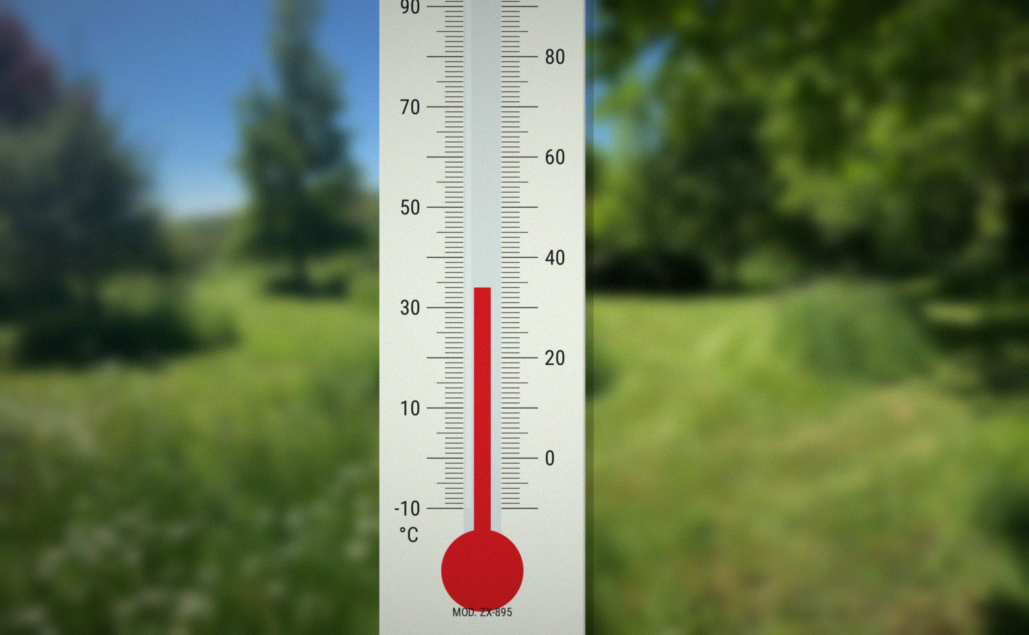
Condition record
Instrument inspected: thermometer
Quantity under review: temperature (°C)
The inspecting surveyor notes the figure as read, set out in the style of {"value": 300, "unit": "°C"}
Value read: {"value": 34, "unit": "°C"}
